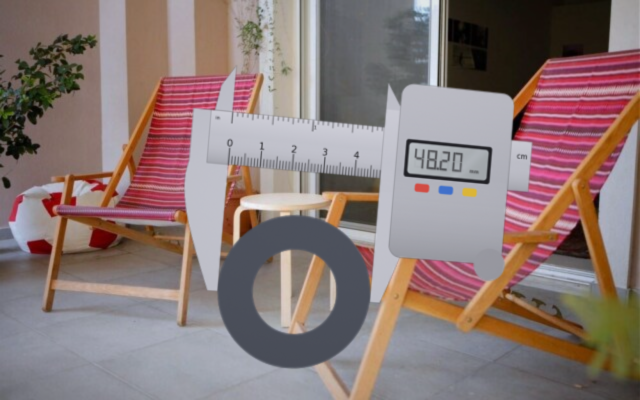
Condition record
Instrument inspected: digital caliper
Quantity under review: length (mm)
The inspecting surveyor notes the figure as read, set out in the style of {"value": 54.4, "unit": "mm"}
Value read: {"value": 48.20, "unit": "mm"}
